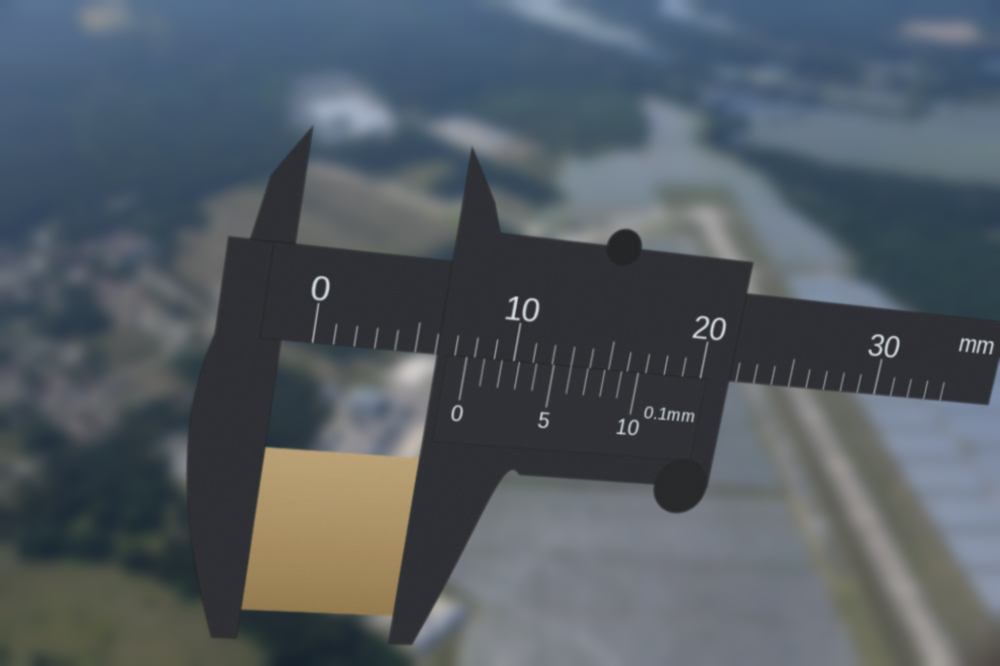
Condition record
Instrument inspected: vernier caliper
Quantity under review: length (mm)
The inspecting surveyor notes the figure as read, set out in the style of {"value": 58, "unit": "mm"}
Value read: {"value": 7.6, "unit": "mm"}
